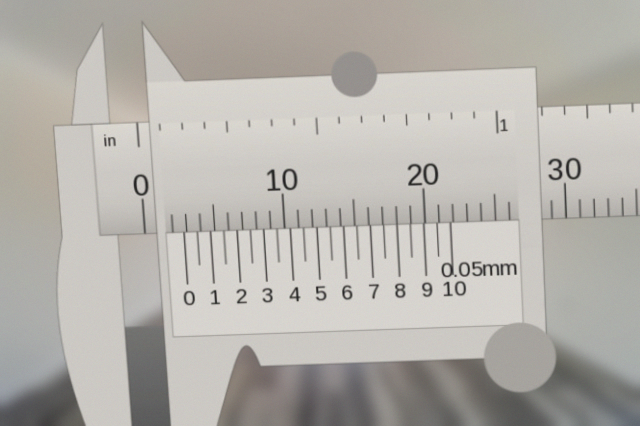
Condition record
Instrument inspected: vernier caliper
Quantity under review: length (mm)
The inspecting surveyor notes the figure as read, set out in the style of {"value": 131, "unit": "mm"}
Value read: {"value": 2.8, "unit": "mm"}
